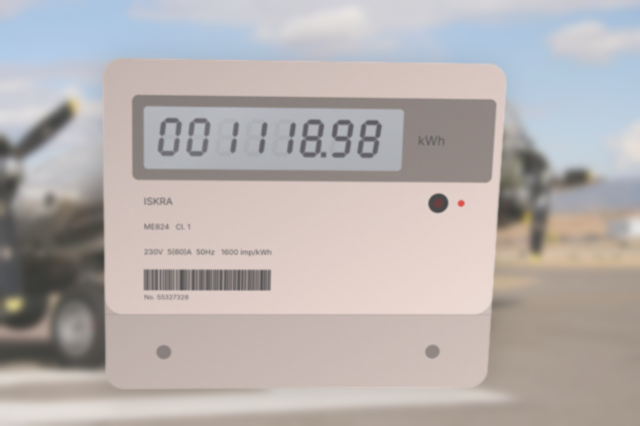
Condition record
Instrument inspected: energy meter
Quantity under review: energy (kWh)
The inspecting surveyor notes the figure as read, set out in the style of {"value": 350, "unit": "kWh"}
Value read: {"value": 1118.98, "unit": "kWh"}
